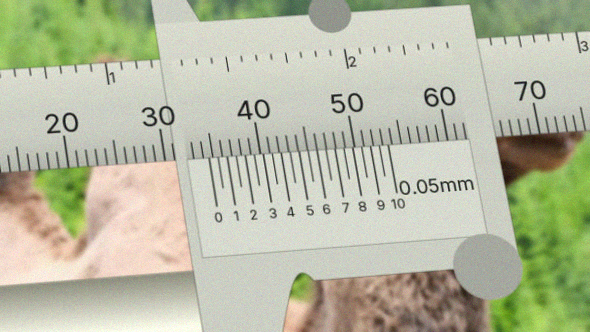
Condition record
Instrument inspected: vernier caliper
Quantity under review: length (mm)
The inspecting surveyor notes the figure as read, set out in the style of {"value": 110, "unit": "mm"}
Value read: {"value": 34.6, "unit": "mm"}
